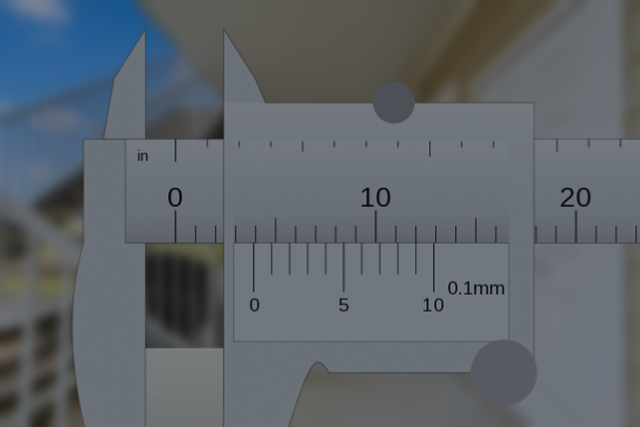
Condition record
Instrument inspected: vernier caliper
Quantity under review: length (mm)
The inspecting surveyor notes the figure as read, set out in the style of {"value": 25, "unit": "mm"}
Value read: {"value": 3.9, "unit": "mm"}
